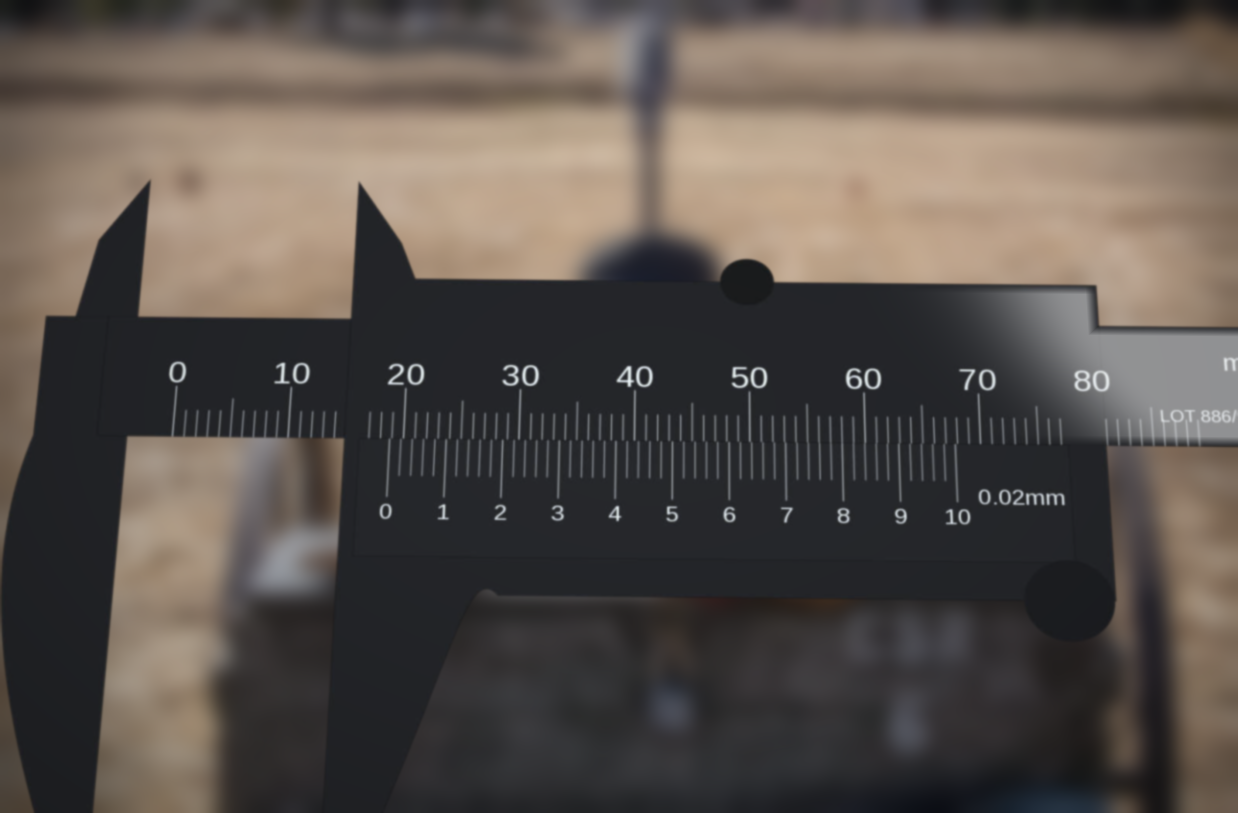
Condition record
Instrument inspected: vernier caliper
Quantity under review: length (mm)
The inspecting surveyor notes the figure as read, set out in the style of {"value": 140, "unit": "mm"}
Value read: {"value": 18.8, "unit": "mm"}
